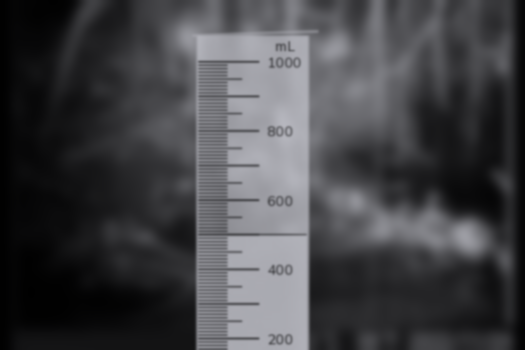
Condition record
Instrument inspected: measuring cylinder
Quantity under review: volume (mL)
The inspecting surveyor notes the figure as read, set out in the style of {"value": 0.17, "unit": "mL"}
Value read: {"value": 500, "unit": "mL"}
